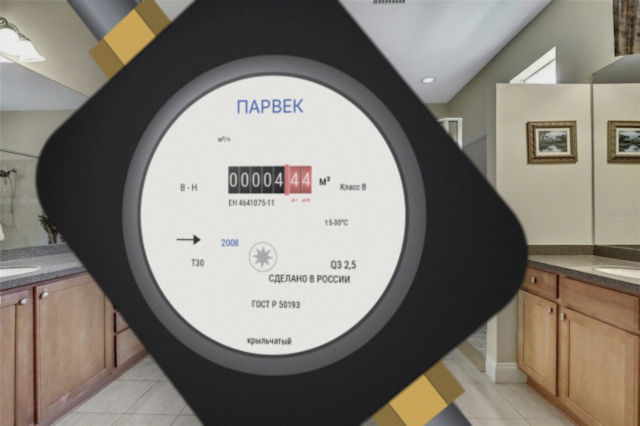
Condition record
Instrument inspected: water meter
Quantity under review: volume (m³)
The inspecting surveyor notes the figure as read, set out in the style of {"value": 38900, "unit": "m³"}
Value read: {"value": 4.44, "unit": "m³"}
